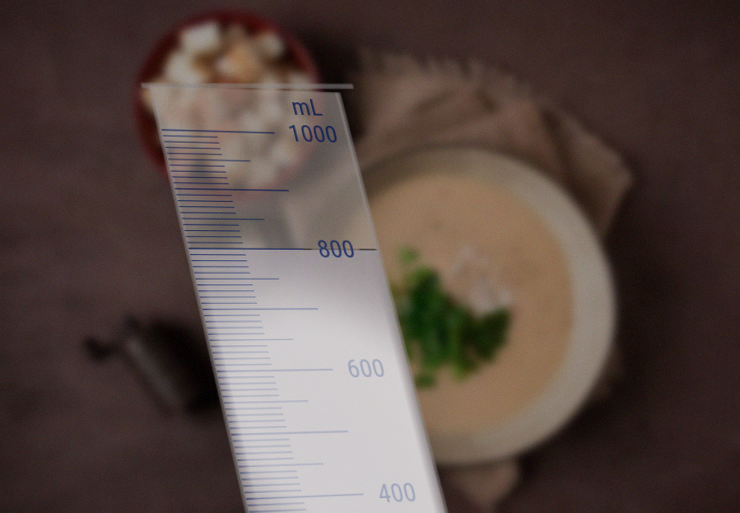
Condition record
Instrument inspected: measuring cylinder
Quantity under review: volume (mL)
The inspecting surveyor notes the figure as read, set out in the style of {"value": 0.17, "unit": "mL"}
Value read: {"value": 800, "unit": "mL"}
